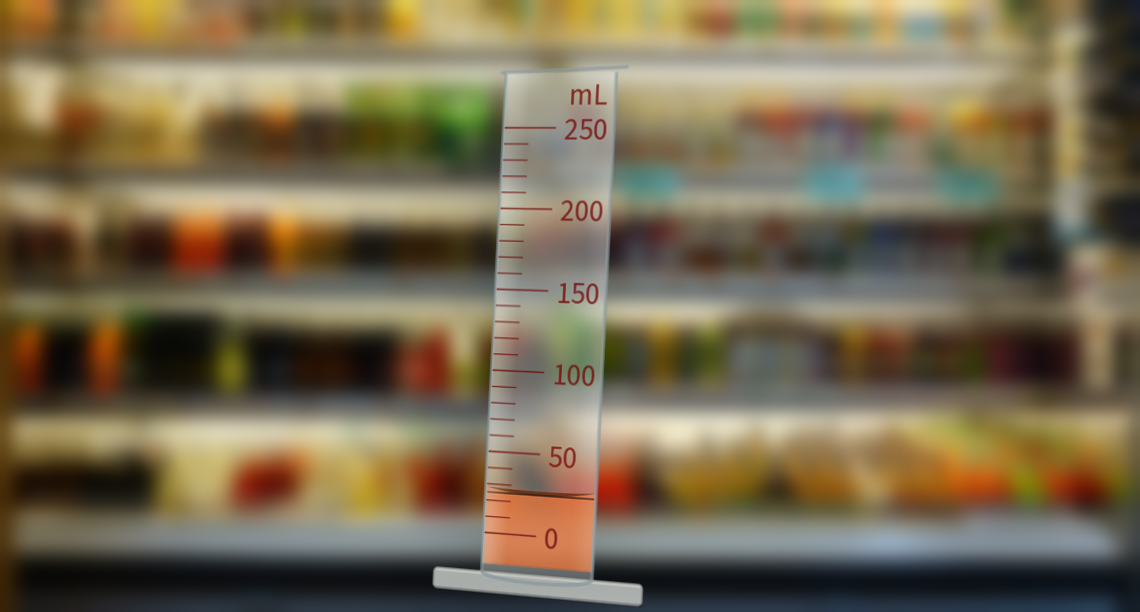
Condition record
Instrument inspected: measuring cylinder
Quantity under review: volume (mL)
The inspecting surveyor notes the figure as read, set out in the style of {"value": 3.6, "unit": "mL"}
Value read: {"value": 25, "unit": "mL"}
